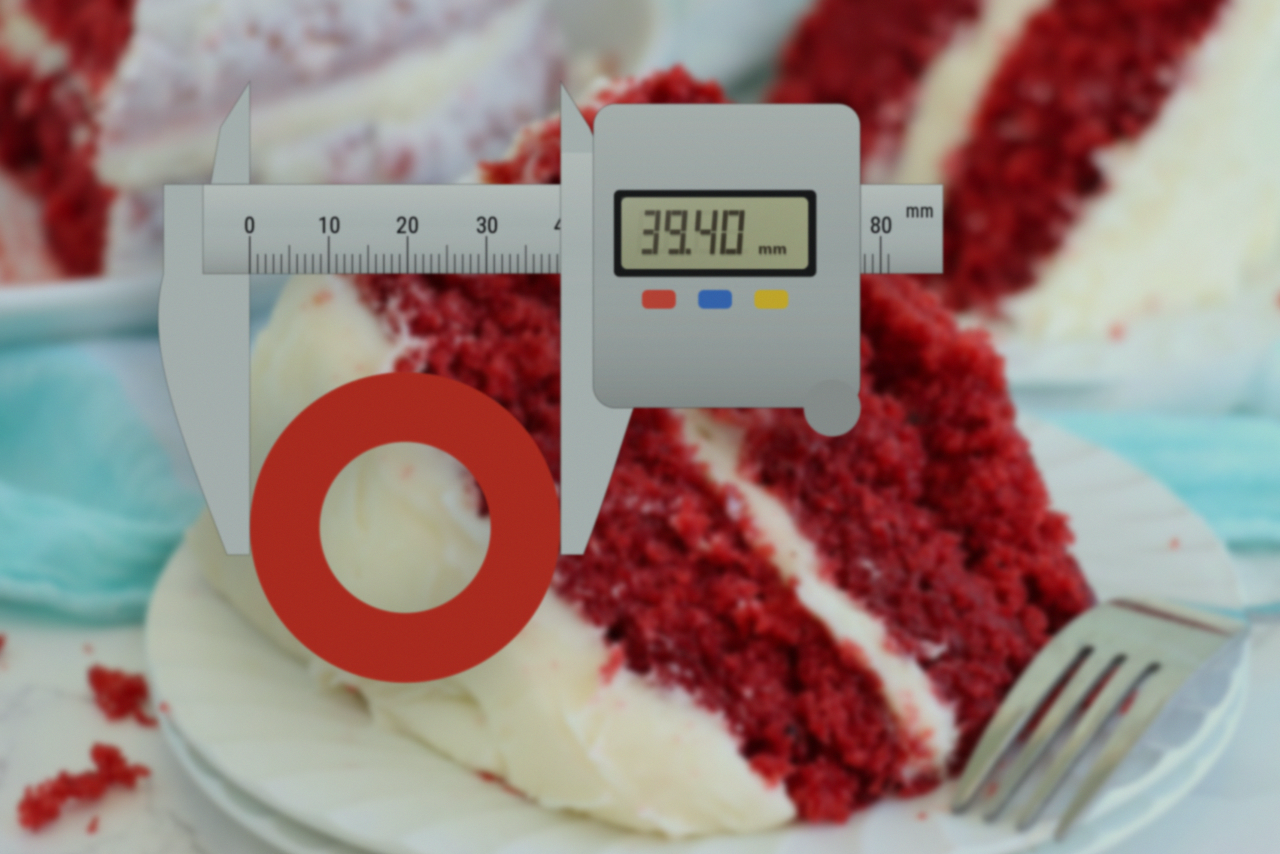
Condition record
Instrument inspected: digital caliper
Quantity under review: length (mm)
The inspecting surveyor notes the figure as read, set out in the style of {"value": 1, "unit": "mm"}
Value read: {"value": 39.40, "unit": "mm"}
